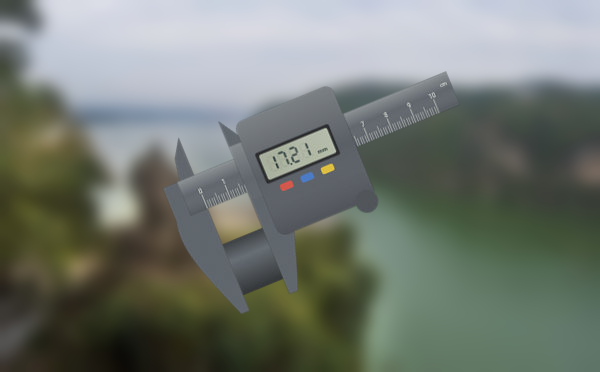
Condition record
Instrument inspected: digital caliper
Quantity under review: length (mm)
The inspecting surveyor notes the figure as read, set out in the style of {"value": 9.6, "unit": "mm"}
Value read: {"value": 17.21, "unit": "mm"}
